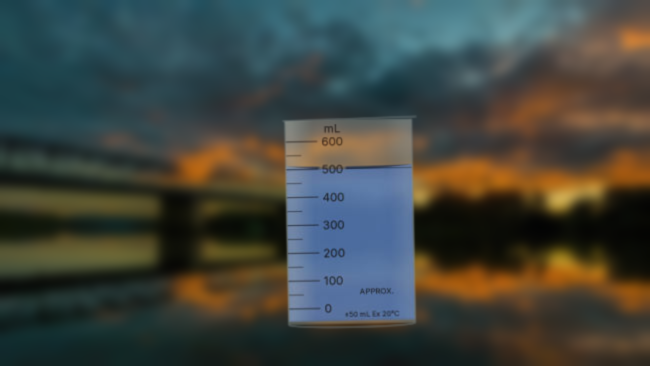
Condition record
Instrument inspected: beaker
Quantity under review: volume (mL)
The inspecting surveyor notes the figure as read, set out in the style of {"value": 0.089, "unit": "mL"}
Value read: {"value": 500, "unit": "mL"}
